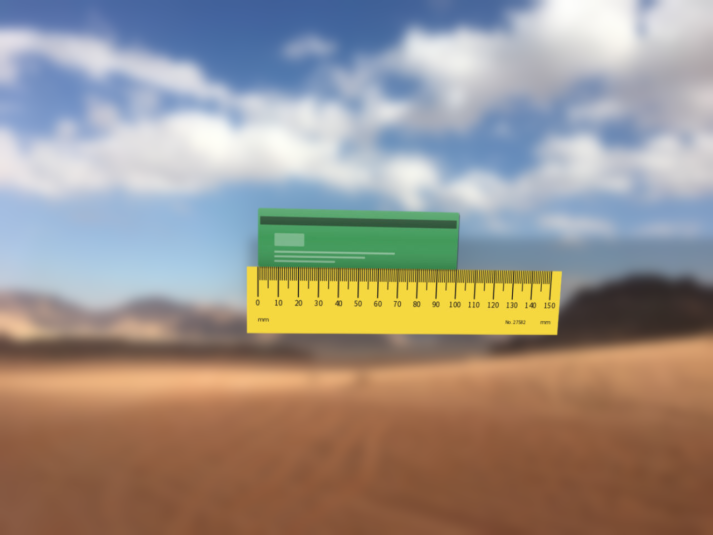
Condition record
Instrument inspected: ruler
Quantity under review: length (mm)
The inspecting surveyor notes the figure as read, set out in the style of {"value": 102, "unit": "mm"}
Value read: {"value": 100, "unit": "mm"}
